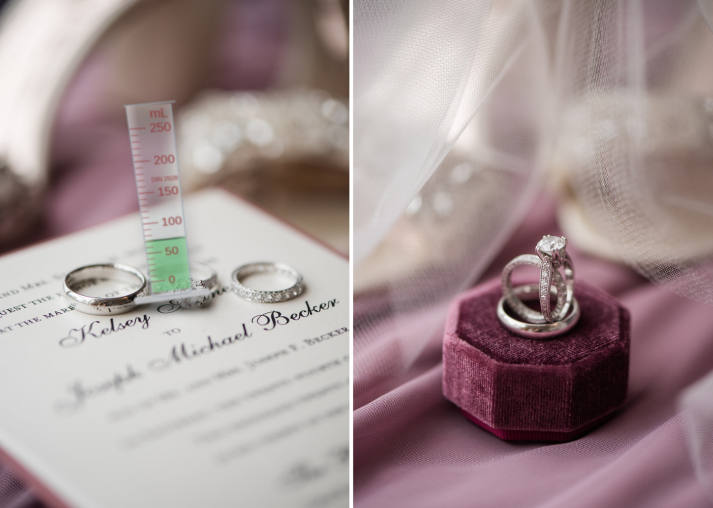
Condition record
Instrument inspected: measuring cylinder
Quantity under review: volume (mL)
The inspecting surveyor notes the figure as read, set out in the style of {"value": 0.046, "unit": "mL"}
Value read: {"value": 70, "unit": "mL"}
